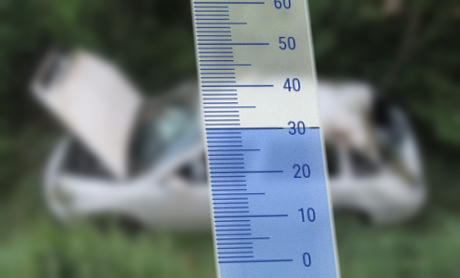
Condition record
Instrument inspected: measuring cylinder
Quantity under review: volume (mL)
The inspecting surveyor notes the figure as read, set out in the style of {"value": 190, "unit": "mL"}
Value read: {"value": 30, "unit": "mL"}
